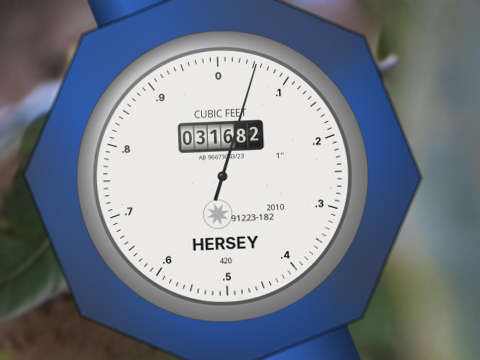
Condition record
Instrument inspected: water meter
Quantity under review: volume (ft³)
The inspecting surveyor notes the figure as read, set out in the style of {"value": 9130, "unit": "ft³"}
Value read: {"value": 31682.05, "unit": "ft³"}
